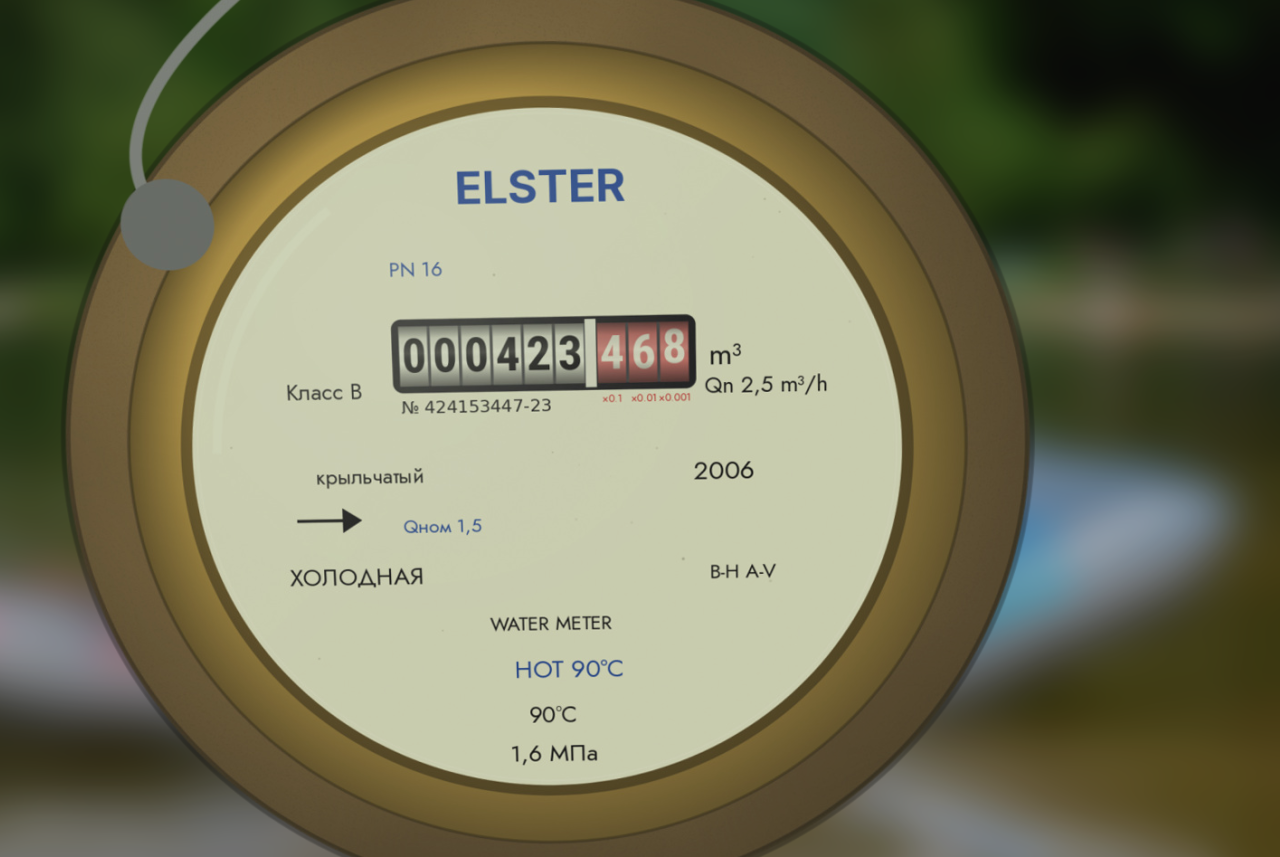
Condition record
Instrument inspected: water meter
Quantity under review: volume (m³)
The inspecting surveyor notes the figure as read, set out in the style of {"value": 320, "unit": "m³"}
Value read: {"value": 423.468, "unit": "m³"}
